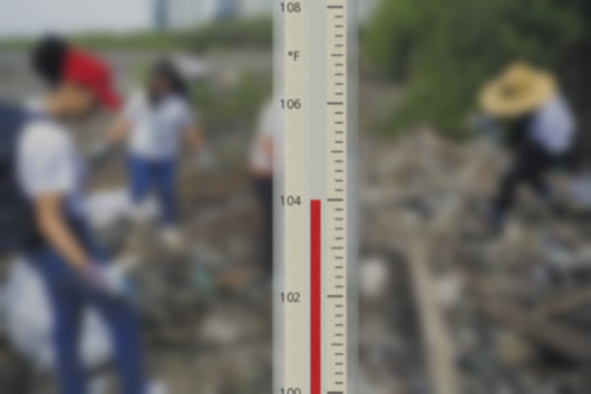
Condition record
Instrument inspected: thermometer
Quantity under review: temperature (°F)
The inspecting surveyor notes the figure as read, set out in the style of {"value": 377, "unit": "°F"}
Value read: {"value": 104, "unit": "°F"}
